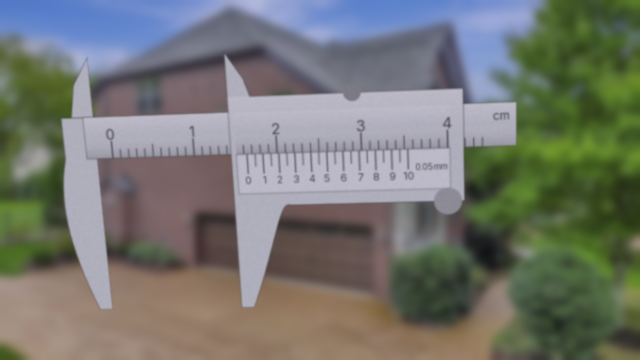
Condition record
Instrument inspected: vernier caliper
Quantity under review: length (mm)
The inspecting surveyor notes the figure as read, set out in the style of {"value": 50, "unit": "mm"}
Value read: {"value": 16.4, "unit": "mm"}
